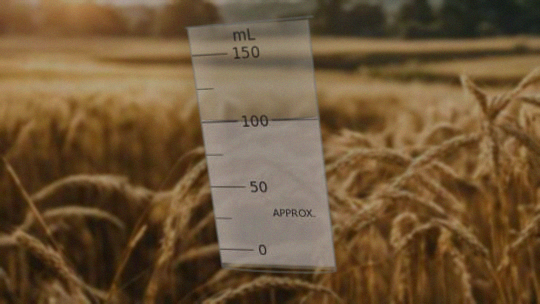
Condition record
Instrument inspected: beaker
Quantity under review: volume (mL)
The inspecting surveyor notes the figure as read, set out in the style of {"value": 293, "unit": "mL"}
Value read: {"value": 100, "unit": "mL"}
